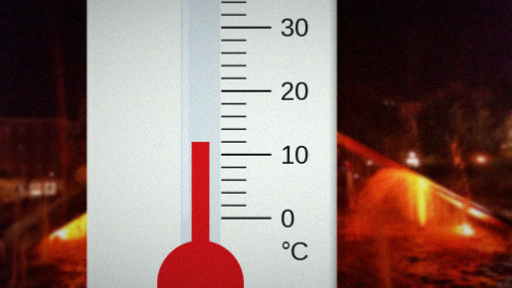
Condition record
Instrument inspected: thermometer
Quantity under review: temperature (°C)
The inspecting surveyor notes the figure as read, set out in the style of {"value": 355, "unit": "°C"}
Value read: {"value": 12, "unit": "°C"}
